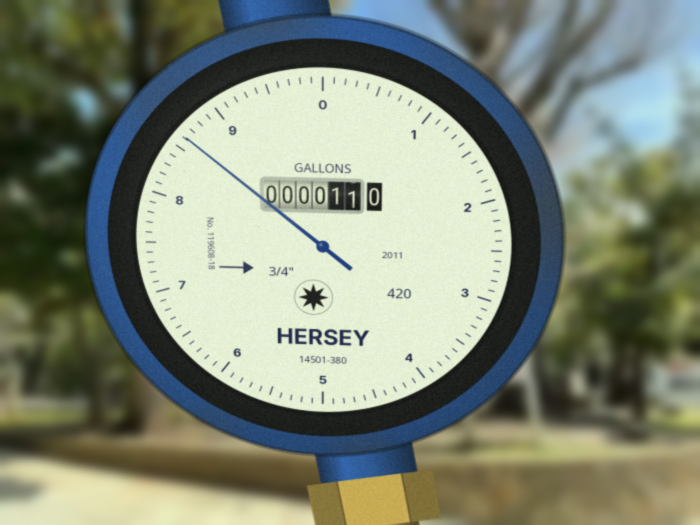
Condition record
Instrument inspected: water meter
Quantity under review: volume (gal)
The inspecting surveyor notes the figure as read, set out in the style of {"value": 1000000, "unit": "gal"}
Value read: {"value": 108.6, "unit": "gal"}
